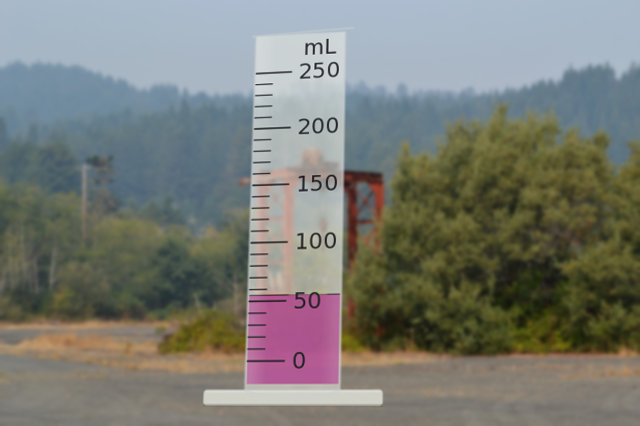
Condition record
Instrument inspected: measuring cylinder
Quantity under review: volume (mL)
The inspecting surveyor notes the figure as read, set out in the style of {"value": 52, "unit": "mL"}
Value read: {"value": 55, "unit": "mL"}
